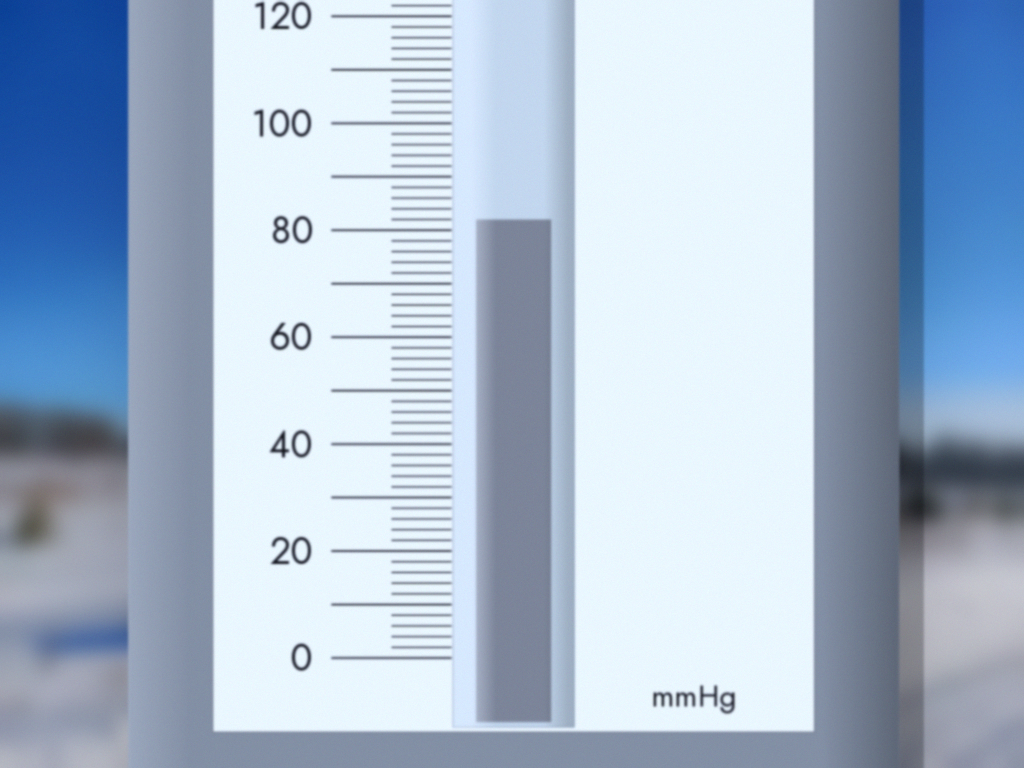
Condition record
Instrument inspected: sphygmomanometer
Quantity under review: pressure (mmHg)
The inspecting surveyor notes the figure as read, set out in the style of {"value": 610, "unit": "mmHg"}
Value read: {"value": 82, "unit": "mmHg"}
